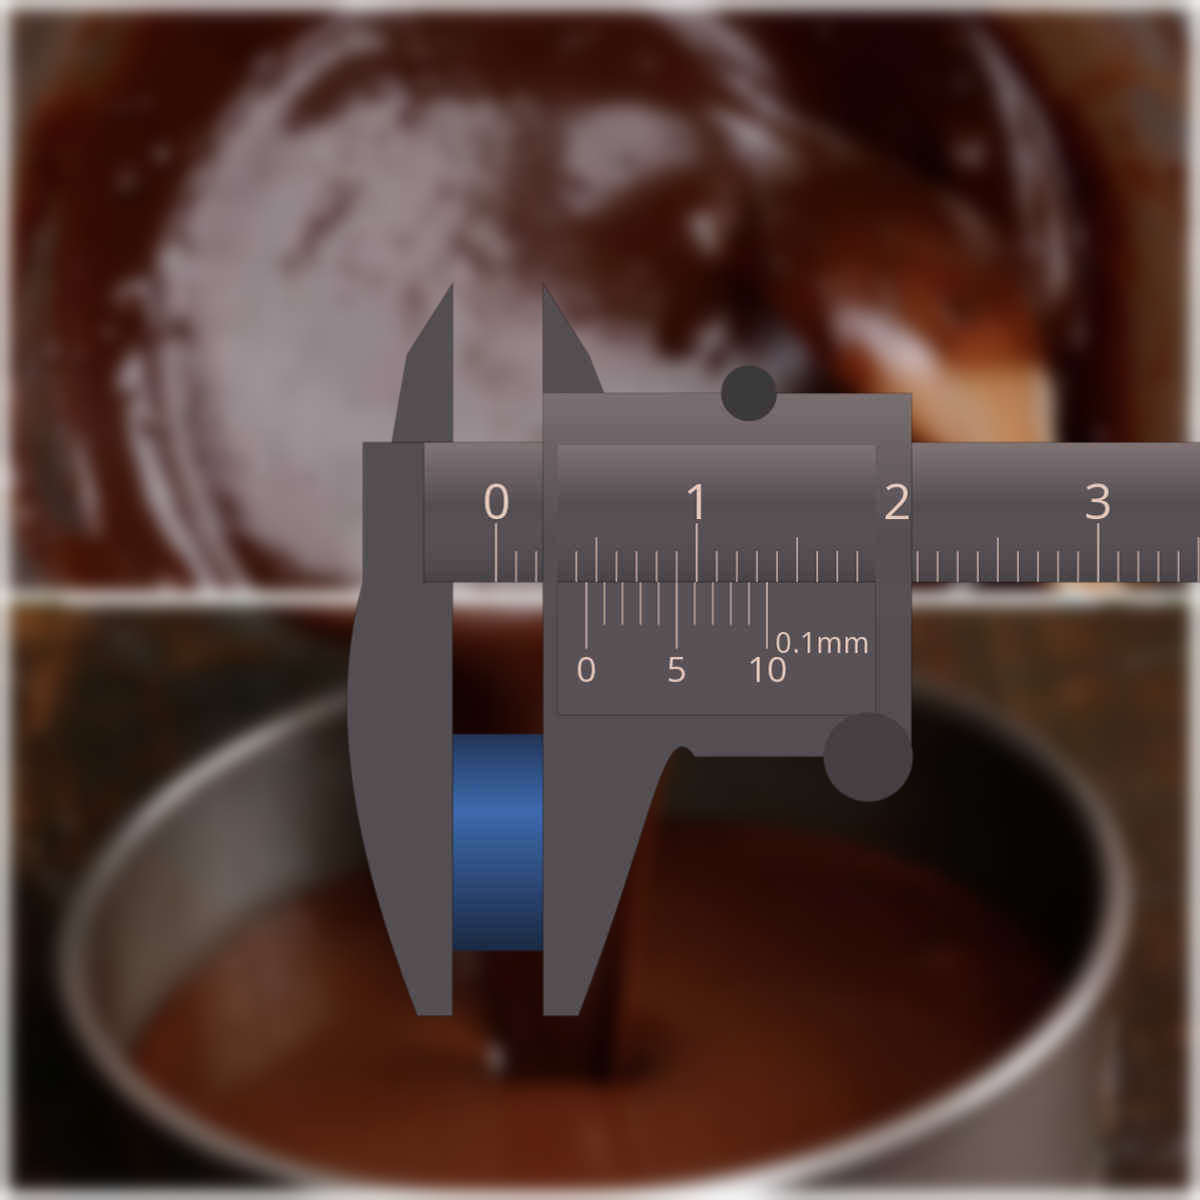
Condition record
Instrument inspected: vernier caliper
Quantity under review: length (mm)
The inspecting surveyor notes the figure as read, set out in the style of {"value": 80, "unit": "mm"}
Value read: {"value": 4.5, "unit": "mm"}
